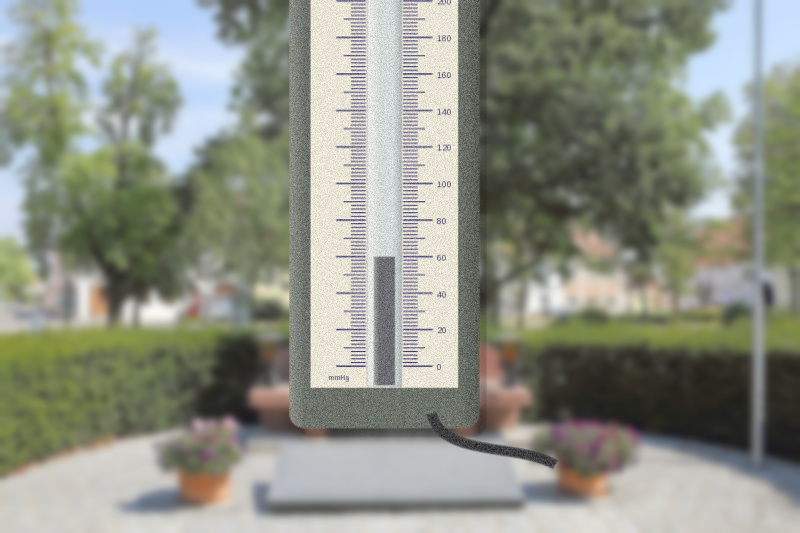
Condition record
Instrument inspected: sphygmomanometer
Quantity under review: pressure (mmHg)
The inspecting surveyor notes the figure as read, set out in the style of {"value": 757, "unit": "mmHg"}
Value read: {"value": 60, "unit": "mmHg"}
